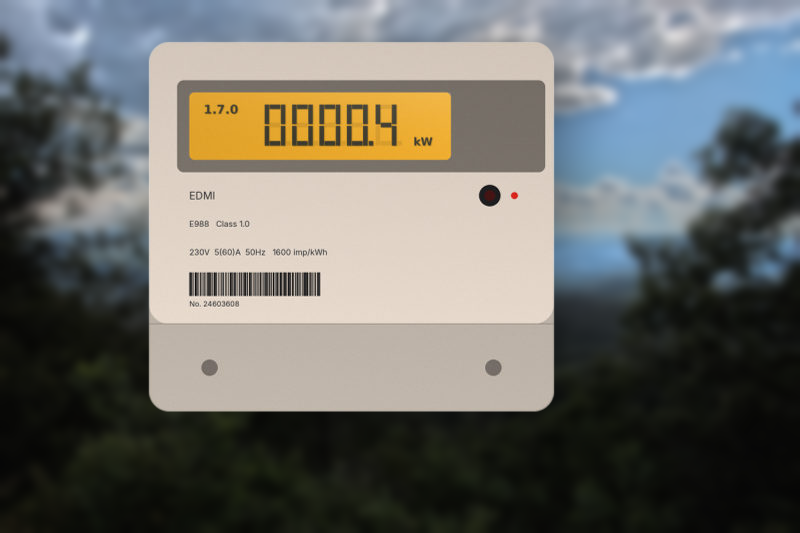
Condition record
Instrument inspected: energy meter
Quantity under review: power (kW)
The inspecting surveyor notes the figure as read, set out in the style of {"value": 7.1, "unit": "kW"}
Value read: {"value": 0.4, "unit": "kW"}
